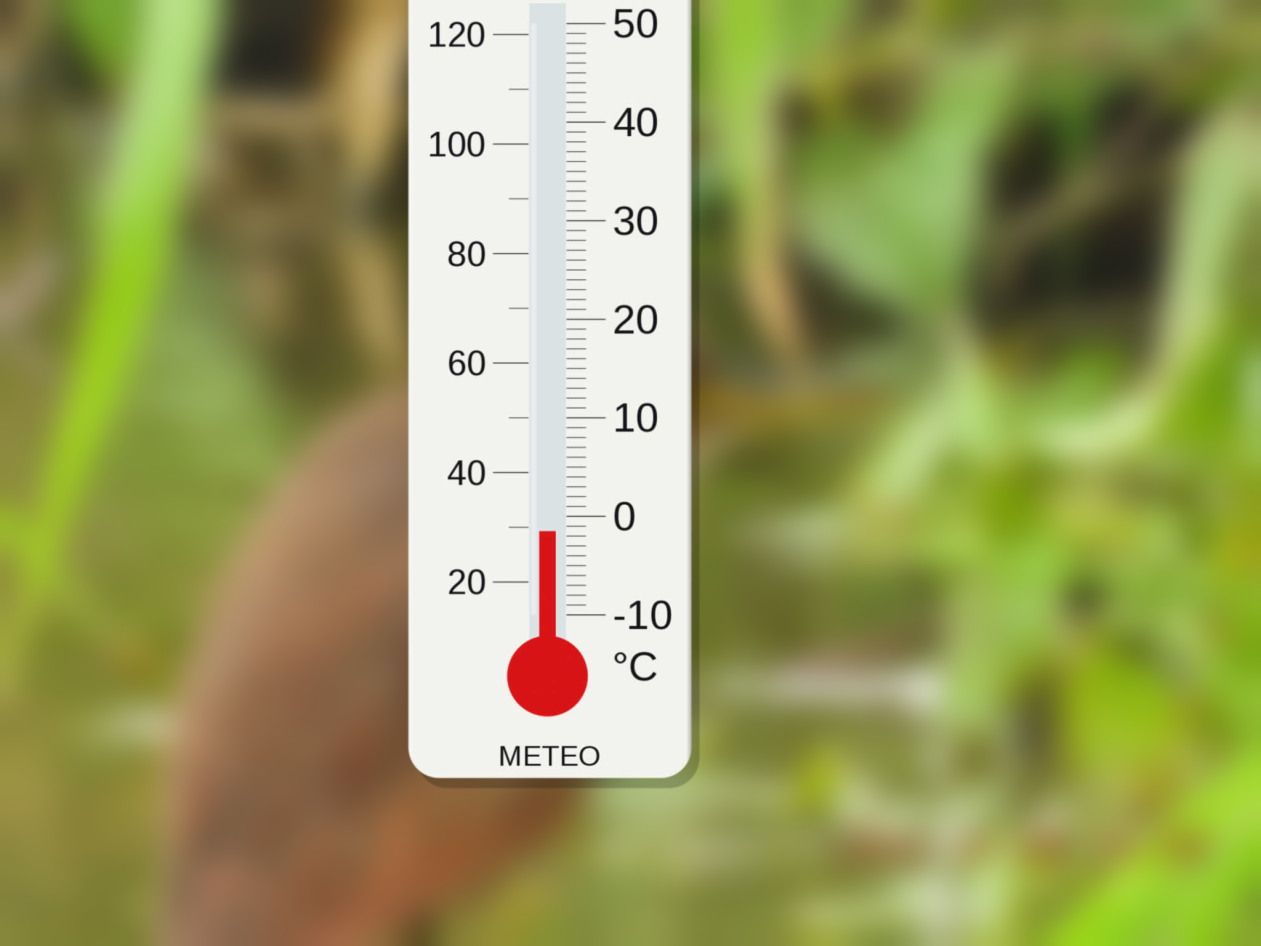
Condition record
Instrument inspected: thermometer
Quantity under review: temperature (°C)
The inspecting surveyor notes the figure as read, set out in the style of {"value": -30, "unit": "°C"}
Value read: {"value": -1.5, "unit": "°C"}
